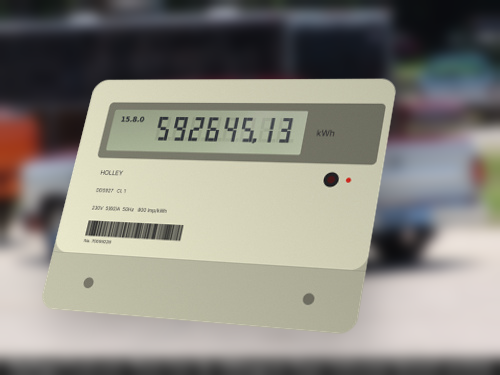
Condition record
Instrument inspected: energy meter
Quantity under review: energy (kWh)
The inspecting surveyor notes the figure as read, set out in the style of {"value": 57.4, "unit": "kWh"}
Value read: {"value": 592645.13, "unit": "kWh"}
